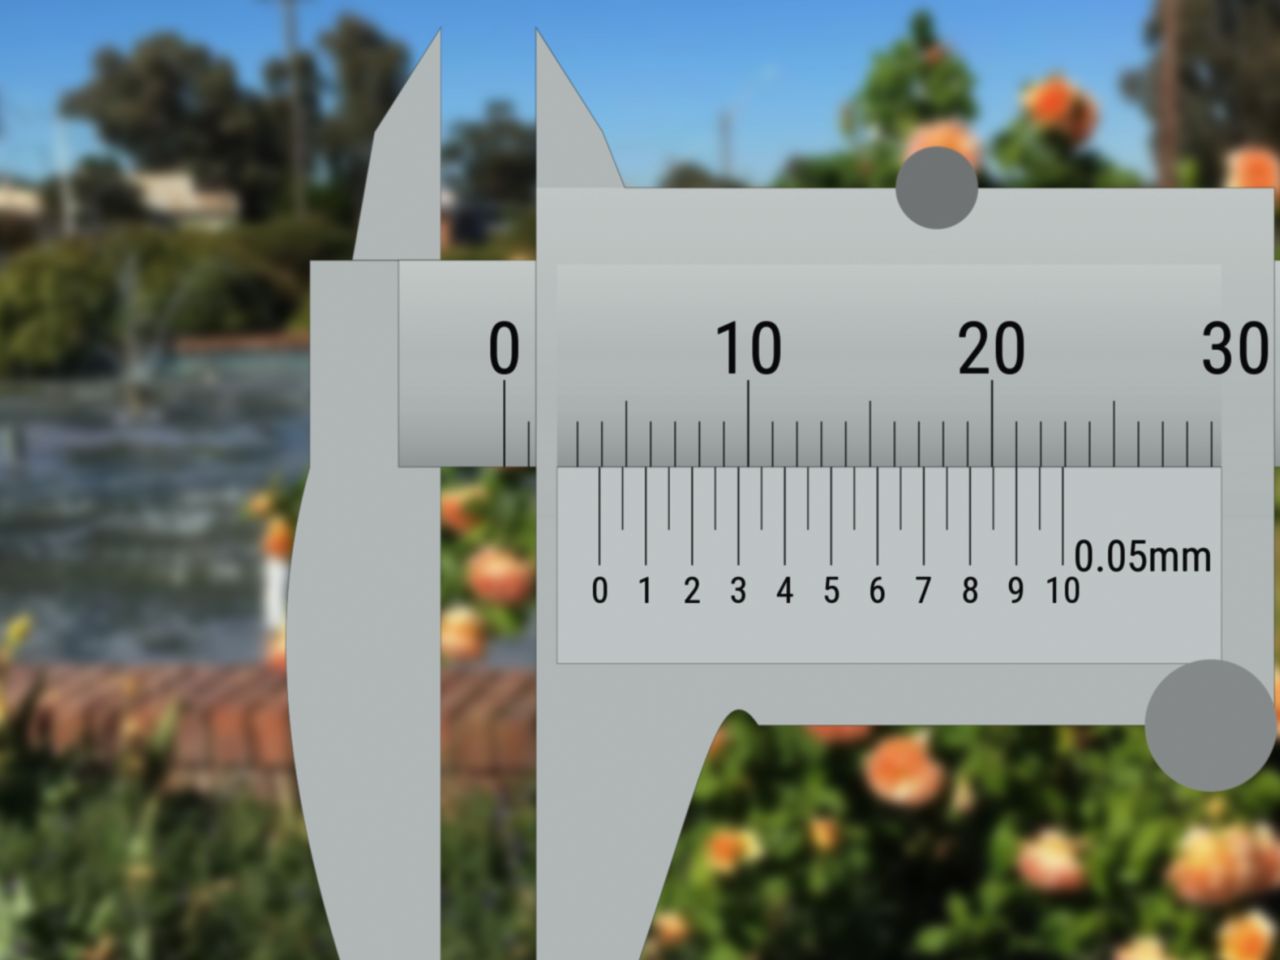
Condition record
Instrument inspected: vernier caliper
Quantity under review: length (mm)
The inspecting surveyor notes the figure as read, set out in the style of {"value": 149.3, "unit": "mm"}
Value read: {"value": 3.9, "unit": "mm"}
